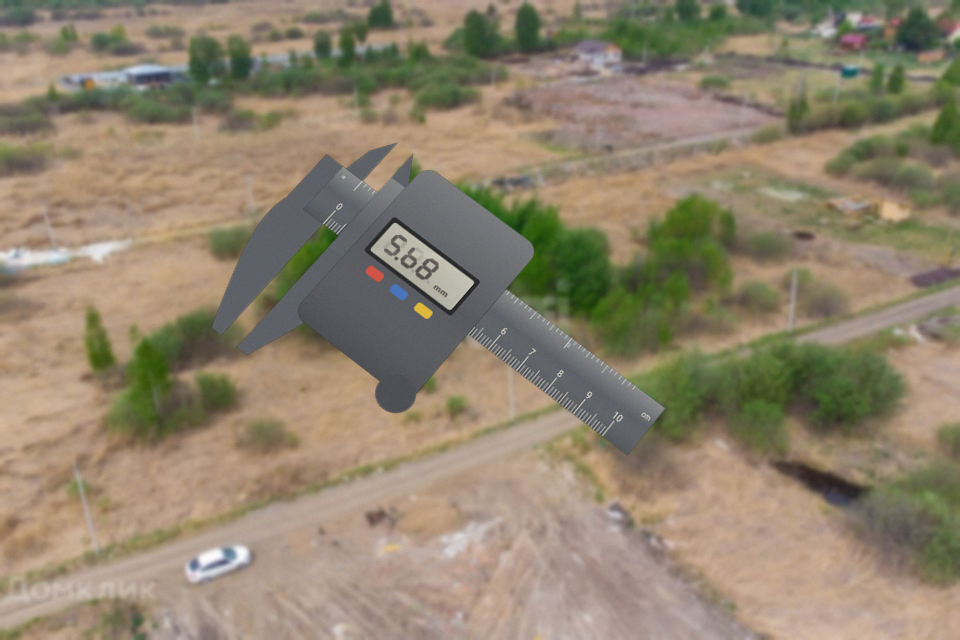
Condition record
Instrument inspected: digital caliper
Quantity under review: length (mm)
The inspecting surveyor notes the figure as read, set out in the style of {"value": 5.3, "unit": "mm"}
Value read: {"value": 5.68, "unit": "mm"}
